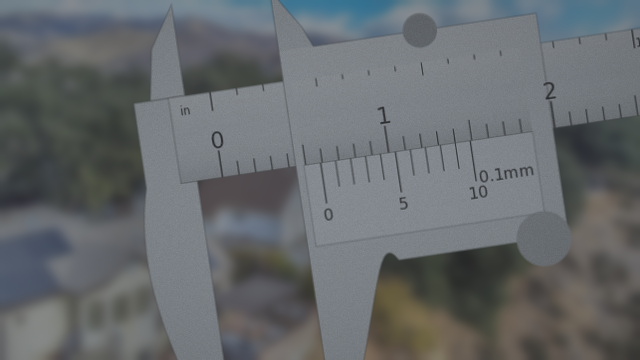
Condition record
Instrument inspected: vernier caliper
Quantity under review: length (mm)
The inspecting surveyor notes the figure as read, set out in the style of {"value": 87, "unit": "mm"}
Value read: {"value": 5.9, "unit": "mm"}
